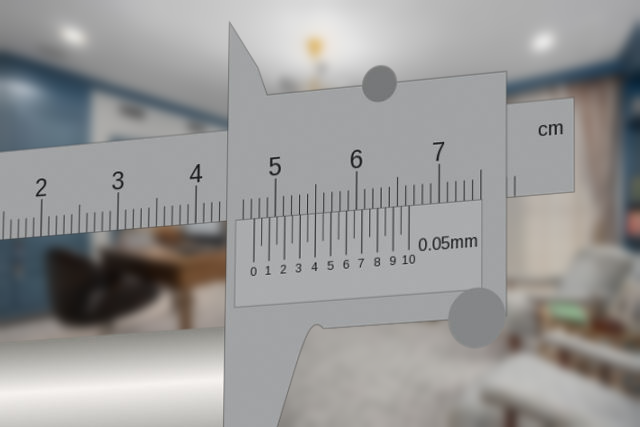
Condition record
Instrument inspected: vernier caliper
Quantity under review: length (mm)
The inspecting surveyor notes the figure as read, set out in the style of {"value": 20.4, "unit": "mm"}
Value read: {"value": 47.4, "unit": "mm"}
